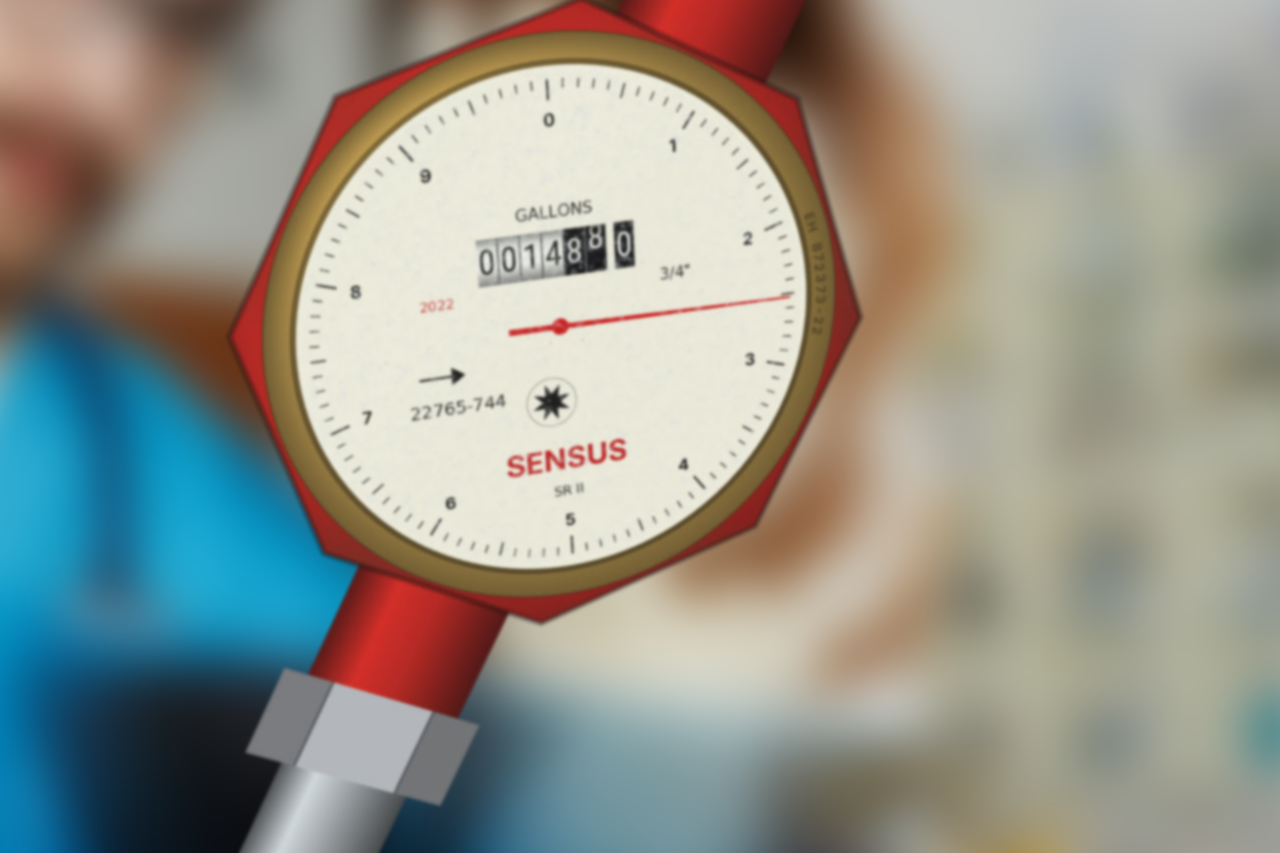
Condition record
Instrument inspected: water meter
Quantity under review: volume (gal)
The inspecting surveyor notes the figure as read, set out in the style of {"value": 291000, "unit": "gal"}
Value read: {"value": 14882.5, "unit": "gal"}
